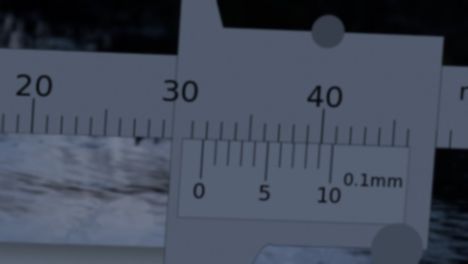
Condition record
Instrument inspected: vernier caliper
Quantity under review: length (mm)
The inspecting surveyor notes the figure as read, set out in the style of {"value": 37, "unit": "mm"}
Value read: {"value": 31.8, "unit": "mm"}
